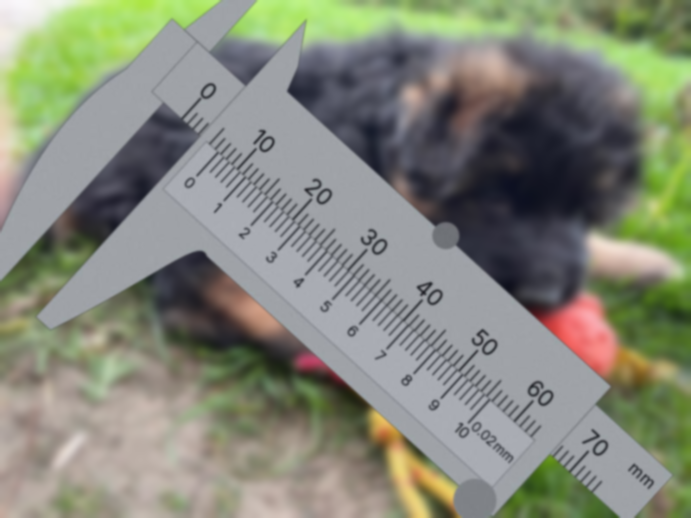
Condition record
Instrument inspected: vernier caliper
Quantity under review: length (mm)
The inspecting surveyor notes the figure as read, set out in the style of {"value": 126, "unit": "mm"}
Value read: {"value": 6.6, "unit": "mm"}
